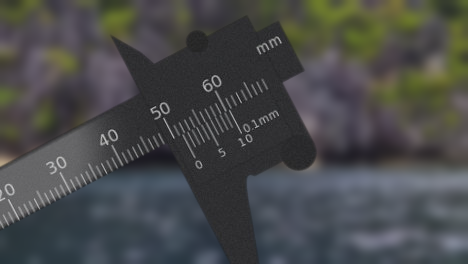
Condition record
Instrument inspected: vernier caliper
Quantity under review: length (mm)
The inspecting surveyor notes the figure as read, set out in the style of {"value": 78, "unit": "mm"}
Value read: {"value": 51.6, "unit": "mm"}
